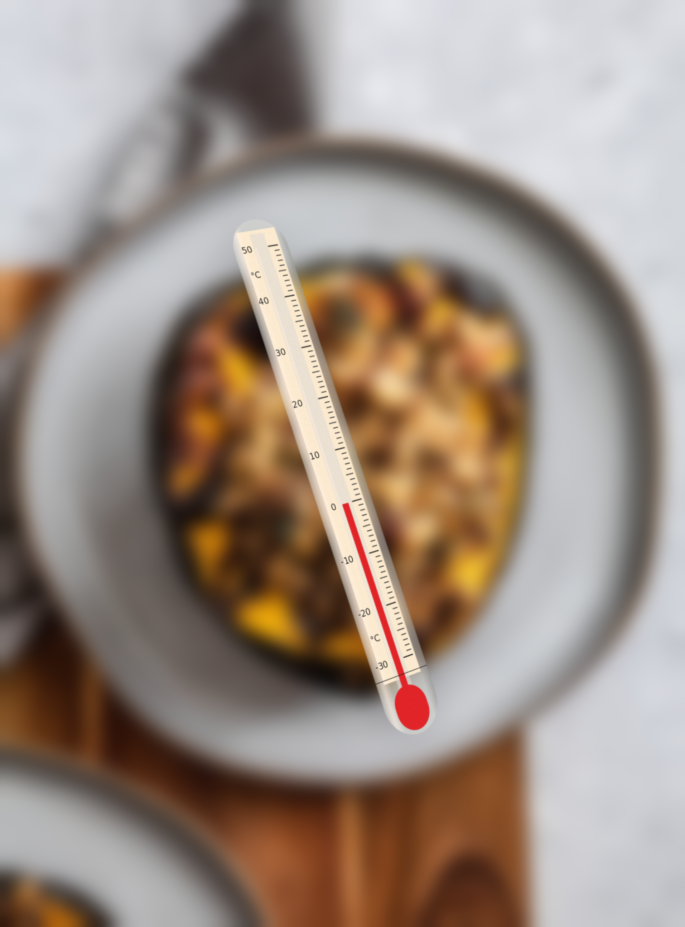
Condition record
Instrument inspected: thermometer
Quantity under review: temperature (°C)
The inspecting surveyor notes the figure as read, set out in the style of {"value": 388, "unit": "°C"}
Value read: {"value": 0, "unit": "°C"}
